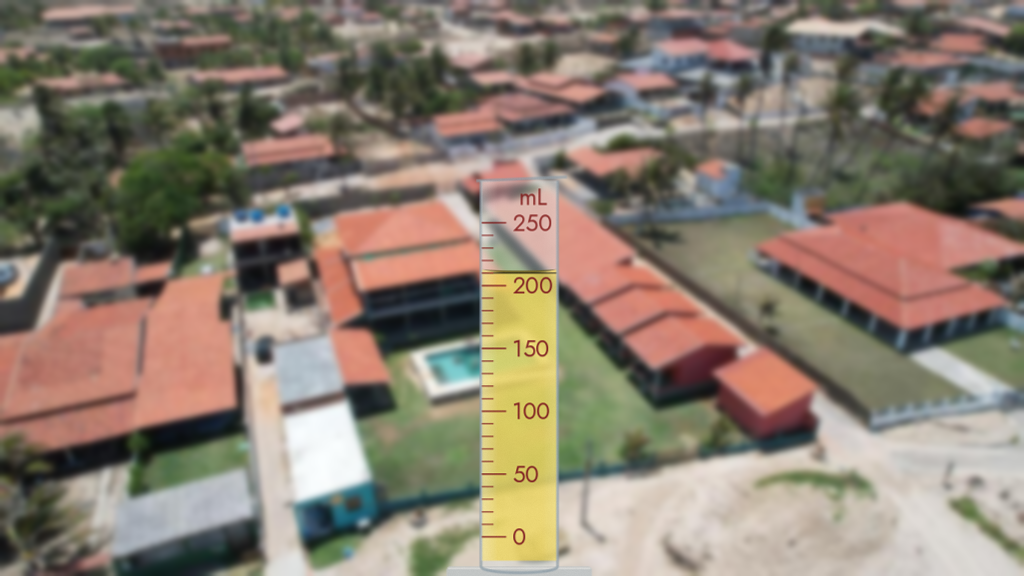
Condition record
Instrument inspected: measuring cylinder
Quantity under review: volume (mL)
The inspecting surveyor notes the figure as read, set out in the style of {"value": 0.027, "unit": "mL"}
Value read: {"value": 210, "unit": "mL"}
